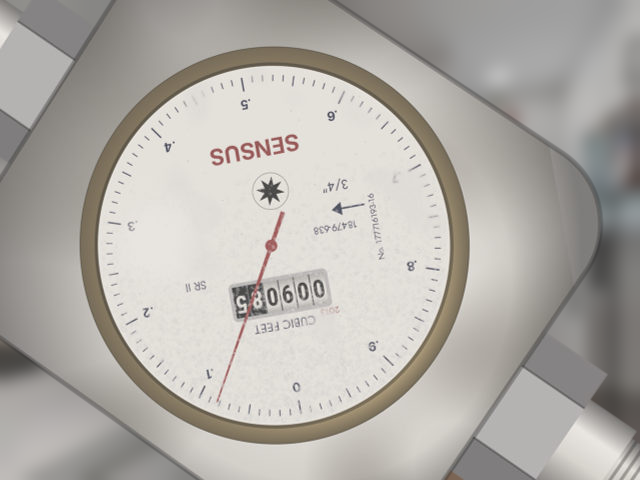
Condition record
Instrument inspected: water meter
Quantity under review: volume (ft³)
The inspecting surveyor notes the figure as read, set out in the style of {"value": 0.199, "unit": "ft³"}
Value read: {"value": 9085.08, "unit": "ft³"}
